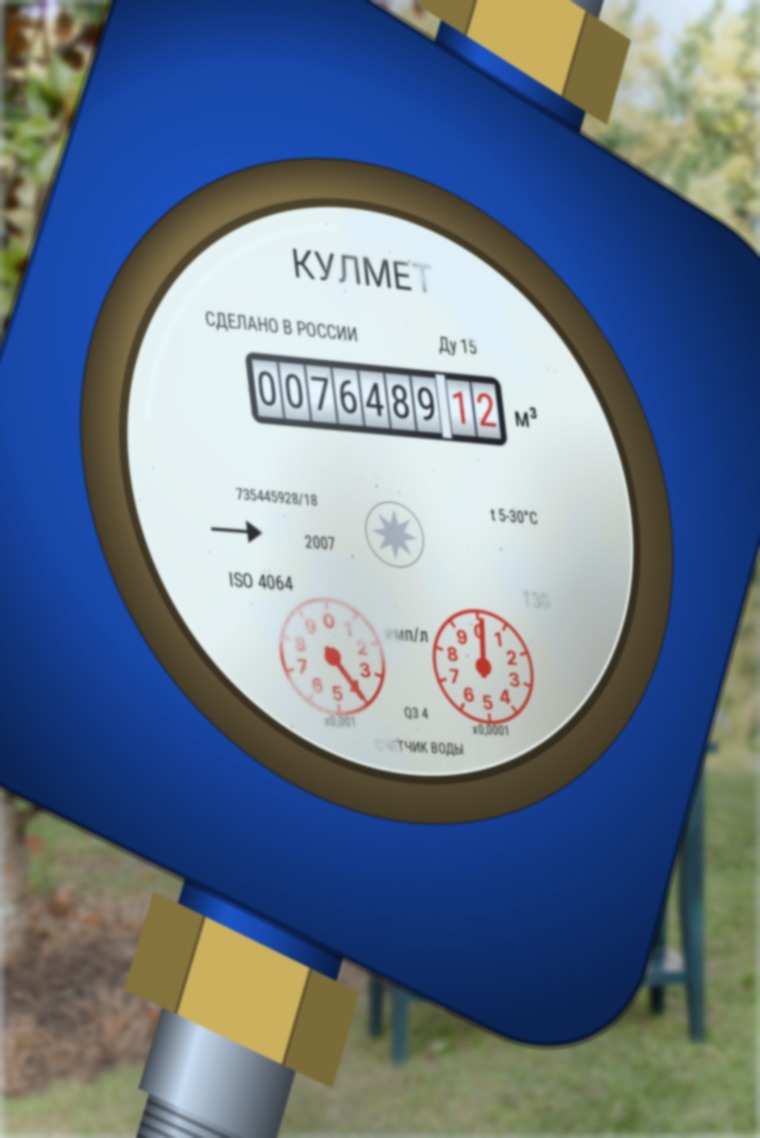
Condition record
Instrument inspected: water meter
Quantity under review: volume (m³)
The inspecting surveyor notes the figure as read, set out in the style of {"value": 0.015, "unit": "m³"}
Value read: {"value": 76489.1240, "unit": "m³"}
